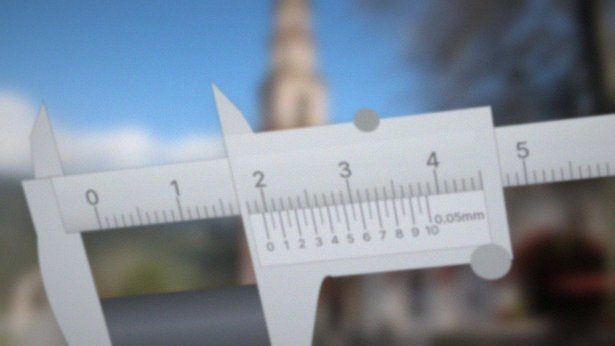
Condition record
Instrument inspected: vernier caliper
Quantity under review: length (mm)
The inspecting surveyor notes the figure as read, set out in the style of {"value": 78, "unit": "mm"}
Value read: {"value": 19.6, "unit": "mm"}
